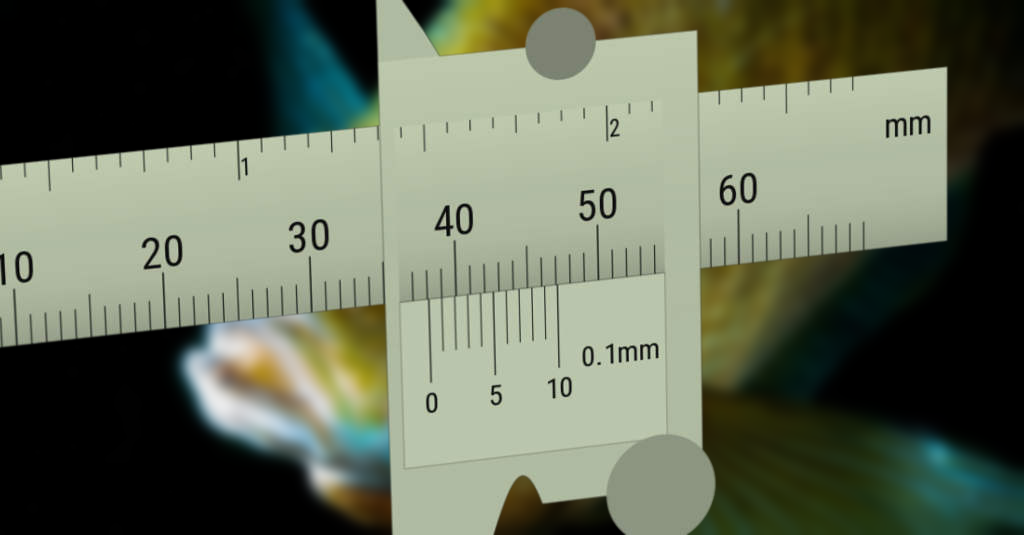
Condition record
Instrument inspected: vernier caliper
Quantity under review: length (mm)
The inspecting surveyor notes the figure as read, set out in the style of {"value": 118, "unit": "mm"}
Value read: {"value": 38.1, "unit": "mm"}
